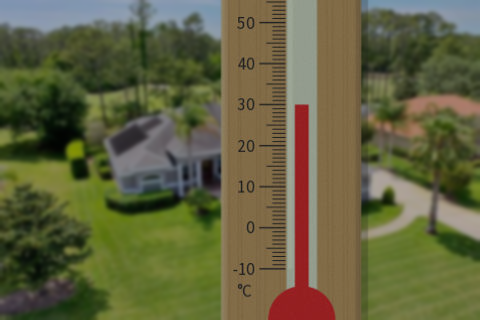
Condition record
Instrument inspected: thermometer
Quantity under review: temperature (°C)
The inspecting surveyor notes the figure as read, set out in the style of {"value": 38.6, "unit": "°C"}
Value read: {"value": 30, "unit": "°C"}
